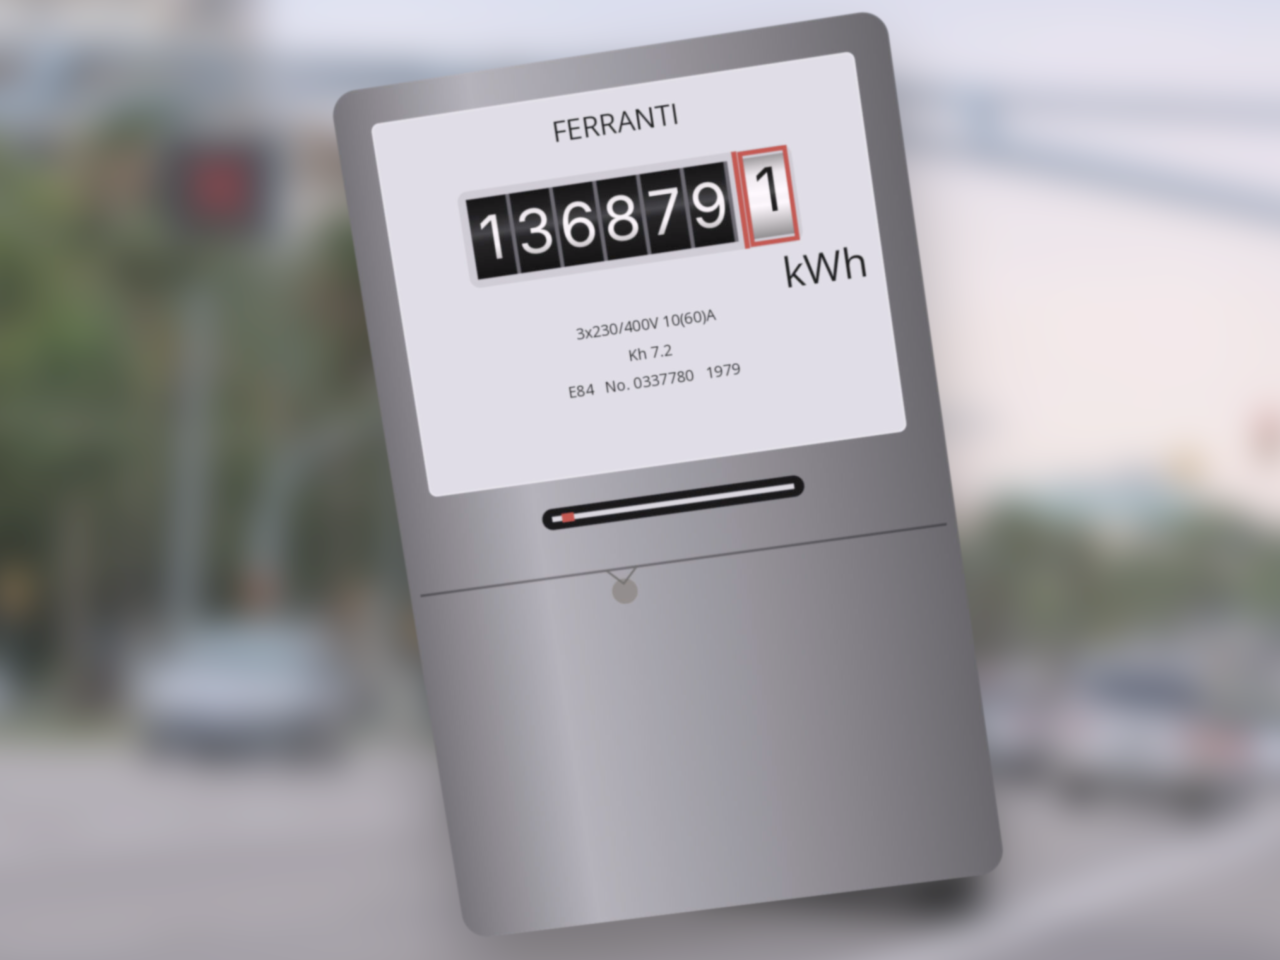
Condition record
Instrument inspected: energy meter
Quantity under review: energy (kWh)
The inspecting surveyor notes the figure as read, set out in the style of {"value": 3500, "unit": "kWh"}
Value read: {"value": 136879.1, "unit": "kWh"}
